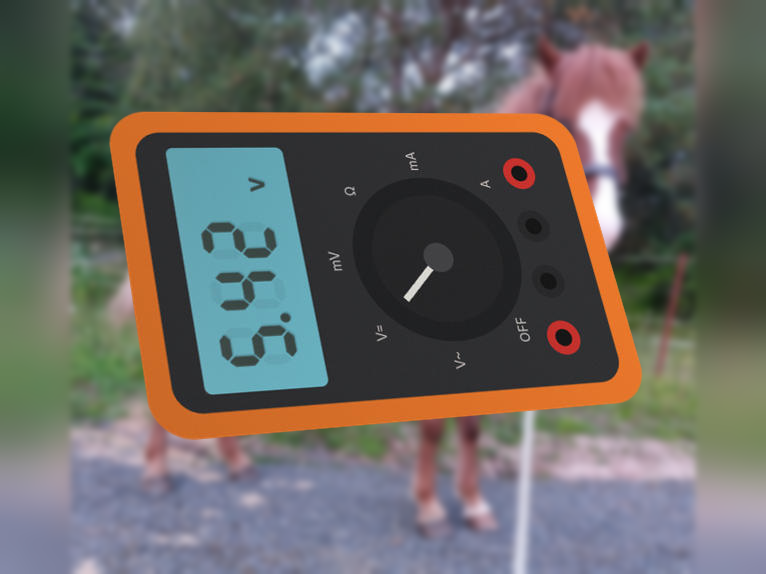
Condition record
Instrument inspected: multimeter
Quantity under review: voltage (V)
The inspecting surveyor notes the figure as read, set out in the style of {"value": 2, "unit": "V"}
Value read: {"value": 5.42, "unit": "V"}
